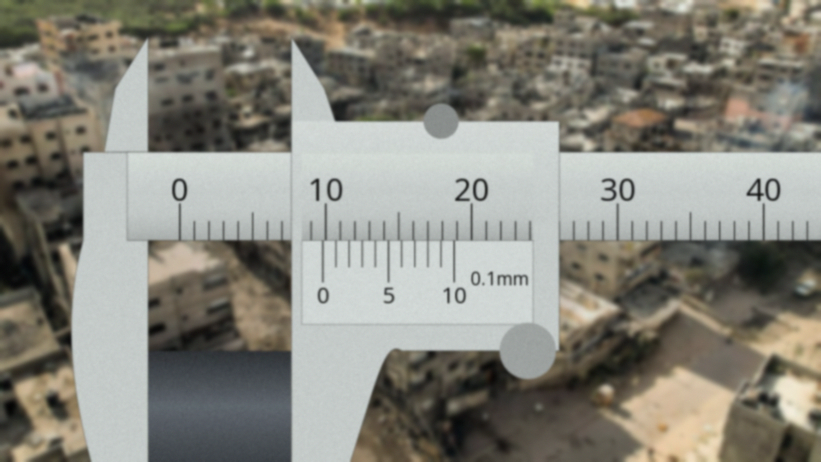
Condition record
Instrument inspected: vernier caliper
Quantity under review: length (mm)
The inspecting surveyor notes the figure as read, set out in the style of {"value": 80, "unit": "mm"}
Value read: {"value": 9.8, "unit": "mm"}
